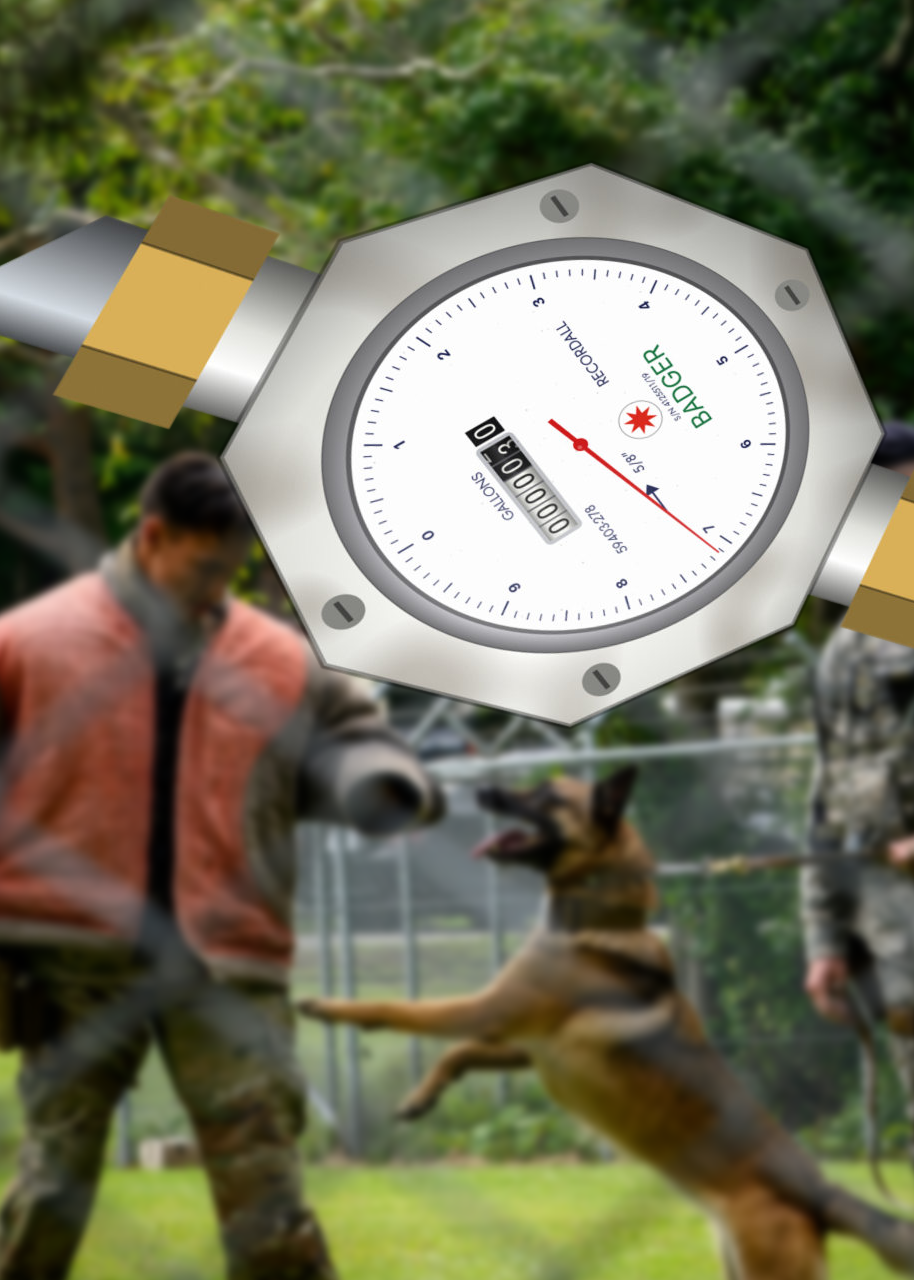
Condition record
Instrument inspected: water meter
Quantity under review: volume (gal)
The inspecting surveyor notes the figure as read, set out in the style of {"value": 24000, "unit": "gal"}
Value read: {"value": 27.1, "unit": "gal"}
